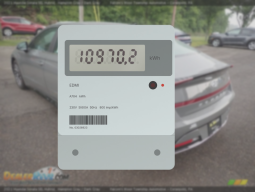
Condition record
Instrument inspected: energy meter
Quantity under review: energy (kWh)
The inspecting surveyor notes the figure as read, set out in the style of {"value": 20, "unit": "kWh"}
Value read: {"value": 10970.2, "unit": "kWh"}
